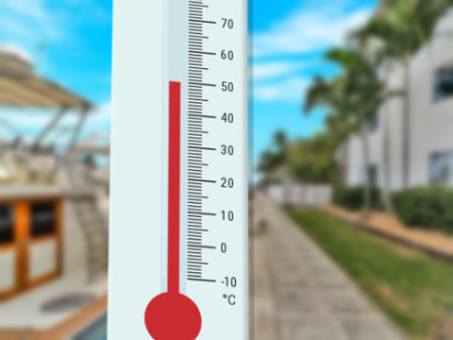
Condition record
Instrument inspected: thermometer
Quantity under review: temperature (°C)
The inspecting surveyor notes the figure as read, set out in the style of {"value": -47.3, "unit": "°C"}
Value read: {"value": 50, "unit": "°C"}
